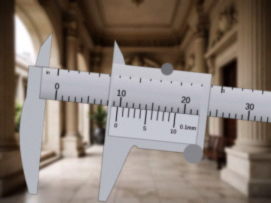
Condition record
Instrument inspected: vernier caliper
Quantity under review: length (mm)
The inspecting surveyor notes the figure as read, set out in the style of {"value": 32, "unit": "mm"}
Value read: {"value": 9.6, "unit": "mm"}
